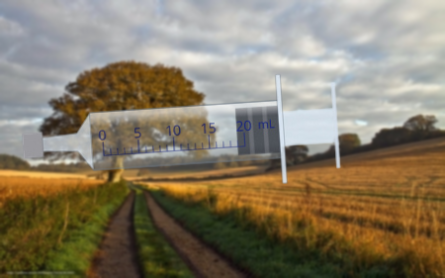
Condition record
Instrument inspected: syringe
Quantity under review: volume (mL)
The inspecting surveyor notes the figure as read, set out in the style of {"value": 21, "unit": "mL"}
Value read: {"value": 19, "unit": "mL"}
